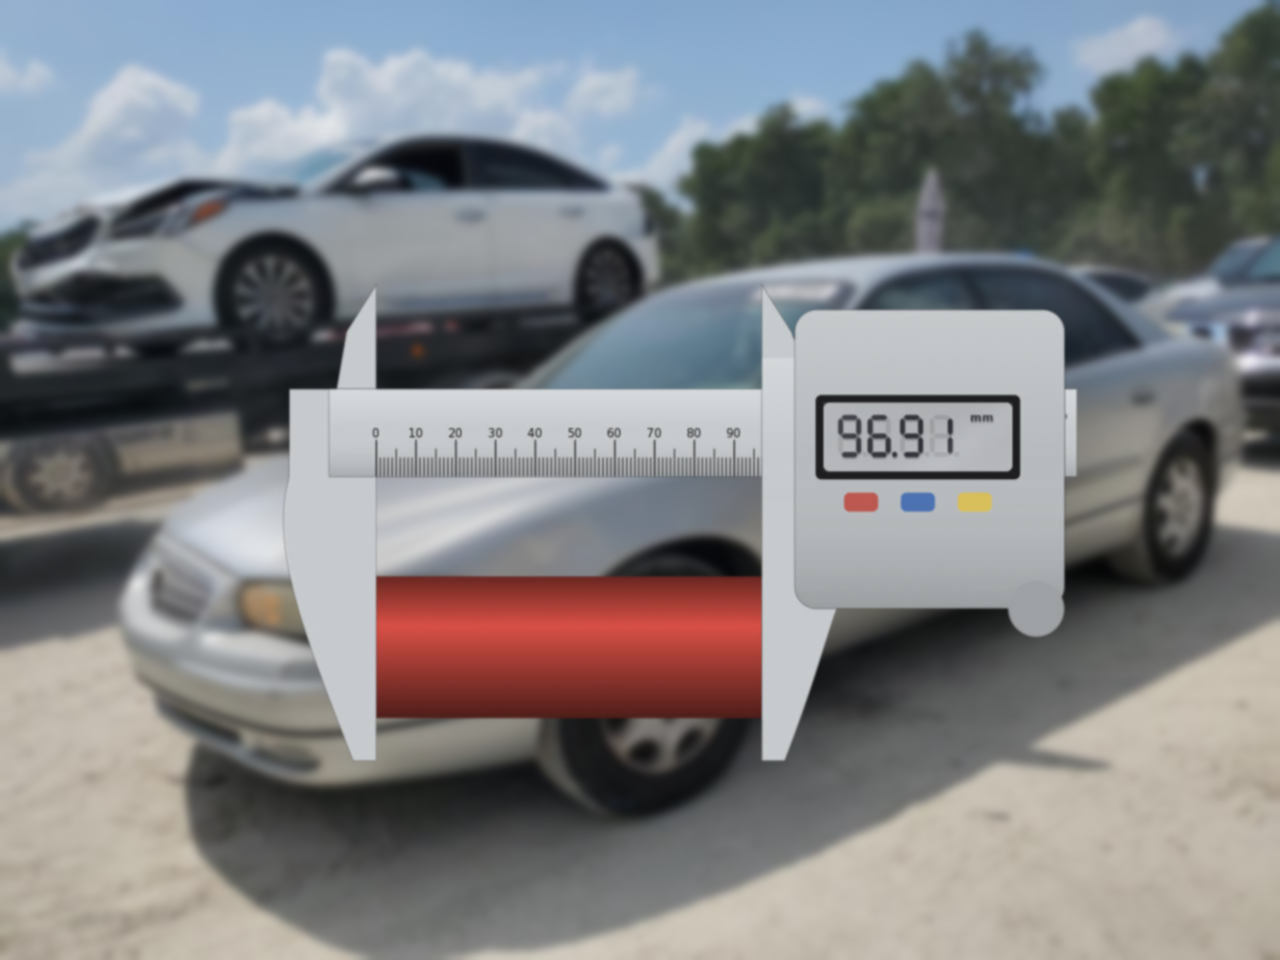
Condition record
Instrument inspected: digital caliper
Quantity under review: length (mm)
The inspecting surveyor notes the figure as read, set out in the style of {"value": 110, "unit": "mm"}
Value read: {"value": 96.91, "unit": "mm"}
